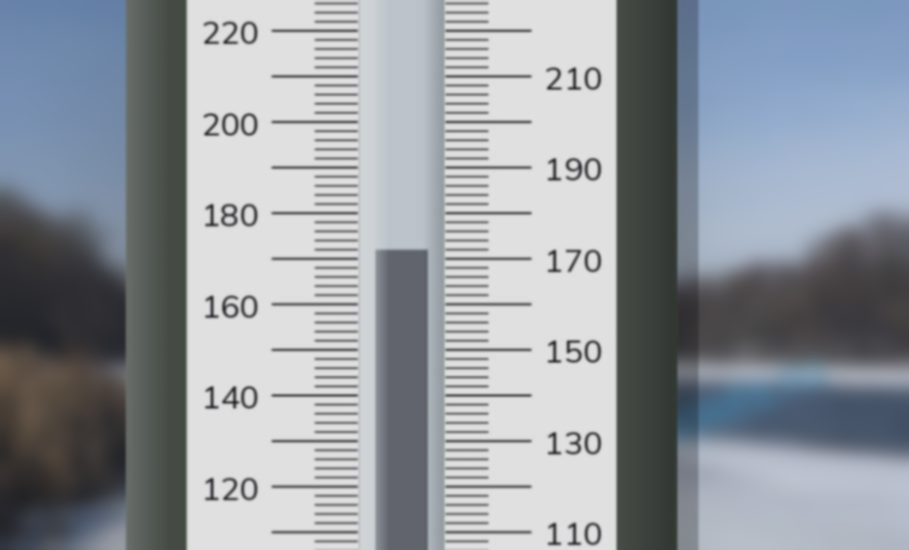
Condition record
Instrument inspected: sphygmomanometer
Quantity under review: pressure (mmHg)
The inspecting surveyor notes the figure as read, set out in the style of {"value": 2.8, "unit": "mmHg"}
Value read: {"value": 172, "unit": "mmHg"}
